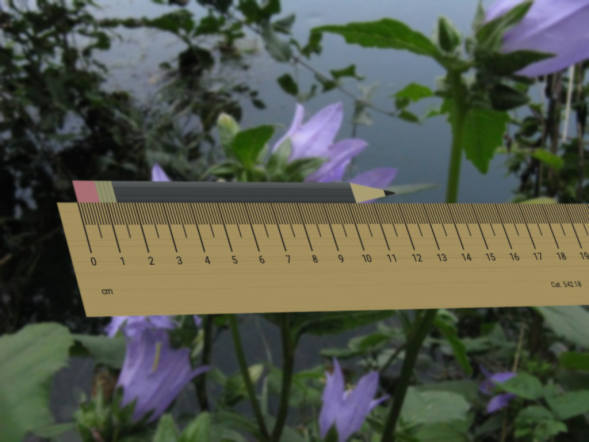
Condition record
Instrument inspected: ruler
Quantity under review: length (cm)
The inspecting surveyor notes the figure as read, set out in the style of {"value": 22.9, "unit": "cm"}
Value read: {"value": 12, "unit": "cm"}
